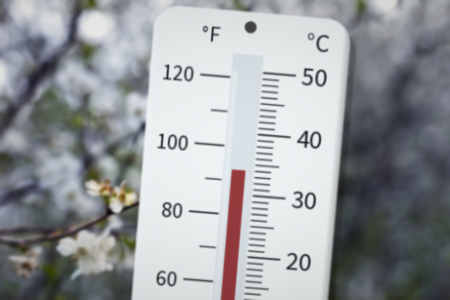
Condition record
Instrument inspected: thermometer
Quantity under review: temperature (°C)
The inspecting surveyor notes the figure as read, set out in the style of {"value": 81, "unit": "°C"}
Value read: {"value": 34, "unit": "°C"}
